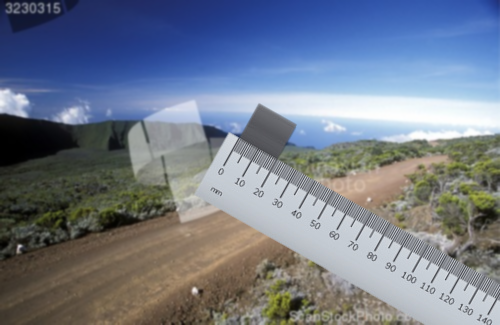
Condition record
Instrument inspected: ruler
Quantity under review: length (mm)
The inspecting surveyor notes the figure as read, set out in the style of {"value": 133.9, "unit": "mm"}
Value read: {"value": 20, "unit": "mm"}
